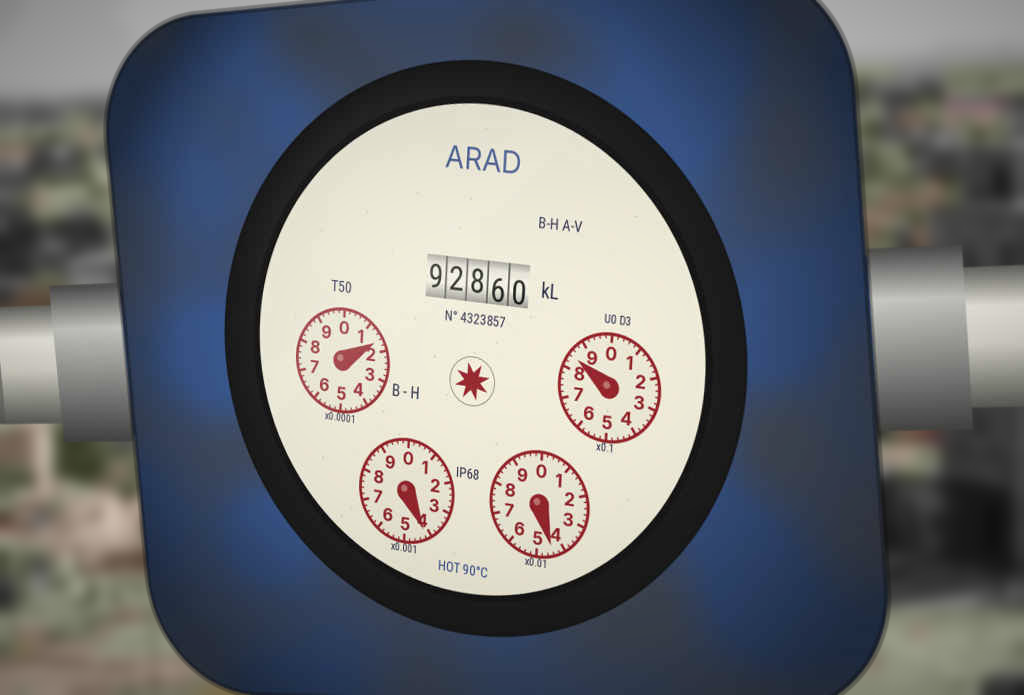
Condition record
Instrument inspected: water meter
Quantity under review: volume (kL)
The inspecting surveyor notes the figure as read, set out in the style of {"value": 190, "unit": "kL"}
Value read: {"value": 92859.8441, "unit": "kL"}
